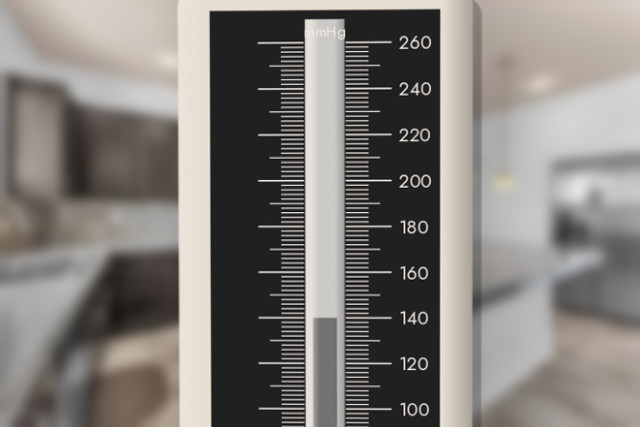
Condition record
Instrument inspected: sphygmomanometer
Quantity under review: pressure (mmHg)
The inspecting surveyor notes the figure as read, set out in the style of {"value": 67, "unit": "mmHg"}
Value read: {"value": 140, "unit": "mmHg"}
